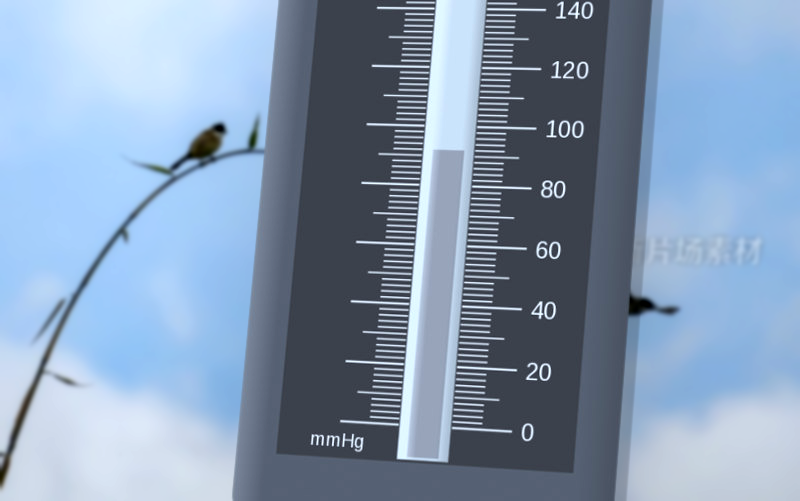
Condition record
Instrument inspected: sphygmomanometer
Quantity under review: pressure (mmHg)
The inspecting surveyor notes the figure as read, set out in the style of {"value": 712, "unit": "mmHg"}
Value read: {"value": 92, "unit": "mmHg"}
